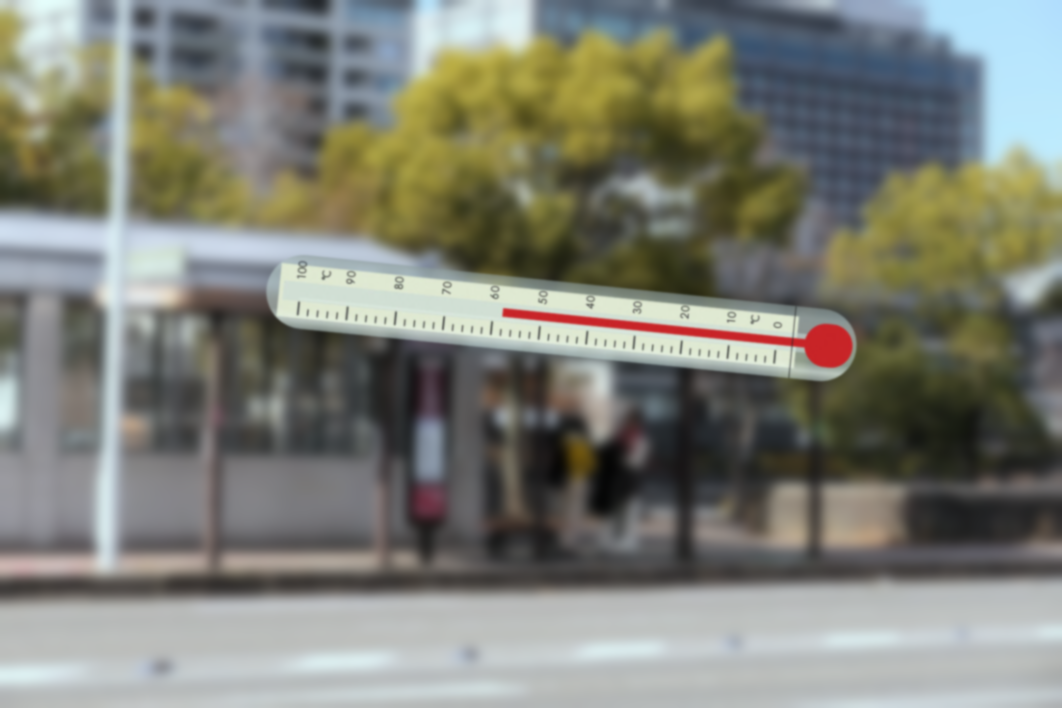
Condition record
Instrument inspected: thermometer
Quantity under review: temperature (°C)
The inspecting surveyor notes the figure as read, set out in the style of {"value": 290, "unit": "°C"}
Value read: {"value": 58, "unit": "°C"}
